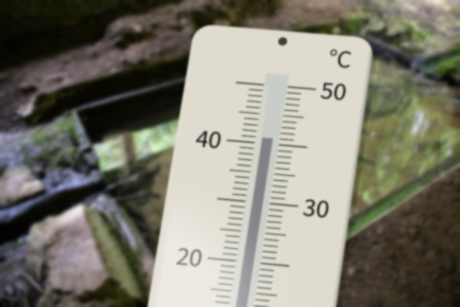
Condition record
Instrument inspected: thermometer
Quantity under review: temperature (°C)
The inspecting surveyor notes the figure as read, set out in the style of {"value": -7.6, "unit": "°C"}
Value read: {"value": 41, "unit": "°C"}
